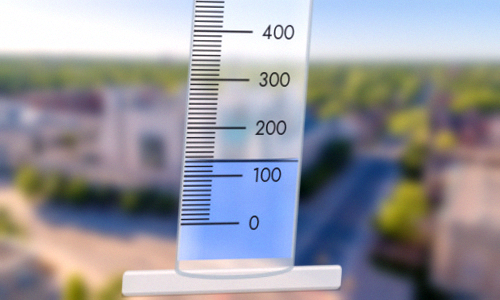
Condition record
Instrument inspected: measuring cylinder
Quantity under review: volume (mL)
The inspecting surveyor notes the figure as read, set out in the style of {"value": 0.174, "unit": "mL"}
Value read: {"value": 130, "unit": "mL"}
